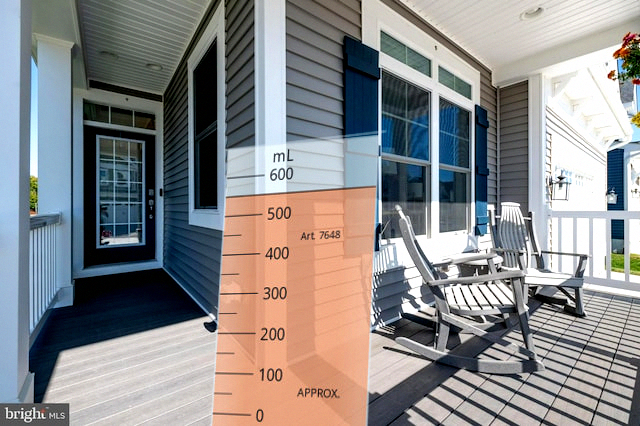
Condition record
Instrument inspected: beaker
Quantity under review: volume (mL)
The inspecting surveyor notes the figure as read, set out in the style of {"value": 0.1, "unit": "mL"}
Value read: {"value": 550, "unit": "mL"}
